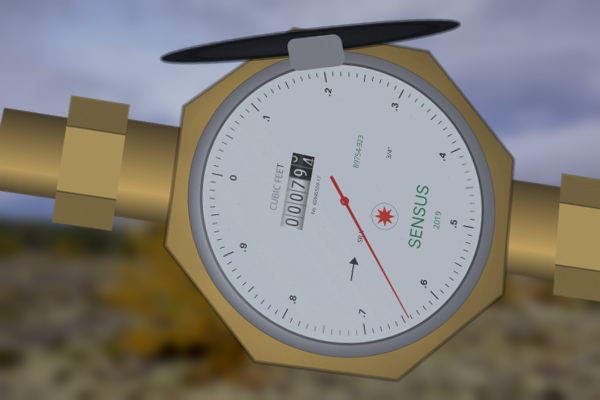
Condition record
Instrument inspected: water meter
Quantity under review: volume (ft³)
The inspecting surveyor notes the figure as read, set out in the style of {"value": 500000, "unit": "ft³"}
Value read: {"value": 793.64, "unit": "ft³"}
